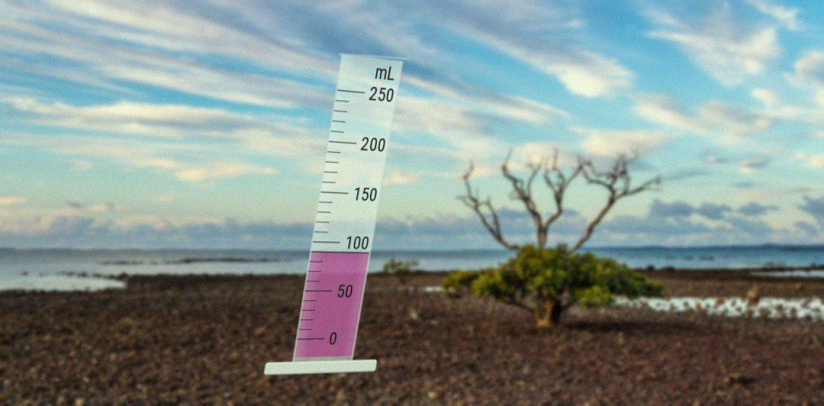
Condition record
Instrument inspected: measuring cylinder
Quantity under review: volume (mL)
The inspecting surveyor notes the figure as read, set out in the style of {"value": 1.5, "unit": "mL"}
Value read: {"value": 90, "unit": "mL"}
